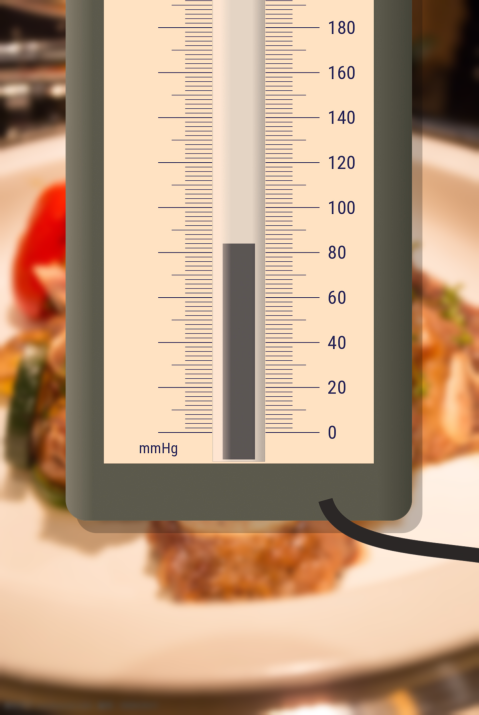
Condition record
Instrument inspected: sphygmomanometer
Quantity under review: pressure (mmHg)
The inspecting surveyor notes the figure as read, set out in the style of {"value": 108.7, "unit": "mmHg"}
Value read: {"value": 84, "unit": "mmHg"}
